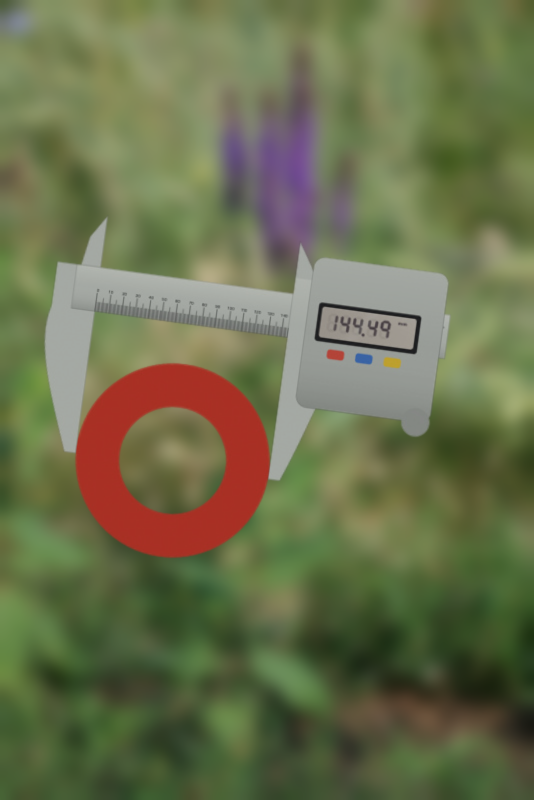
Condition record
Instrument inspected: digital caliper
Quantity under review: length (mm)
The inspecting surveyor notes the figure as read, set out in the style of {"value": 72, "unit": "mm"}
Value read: {"value": 144.49, "unit": "mm"}
